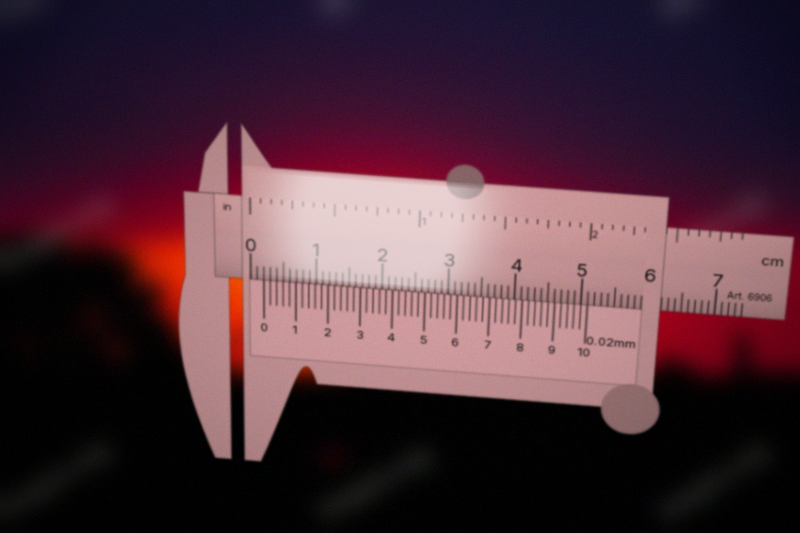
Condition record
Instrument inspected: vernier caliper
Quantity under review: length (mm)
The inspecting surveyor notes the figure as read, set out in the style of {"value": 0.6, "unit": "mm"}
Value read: {"value": 2.0, "unit": "mm"}
